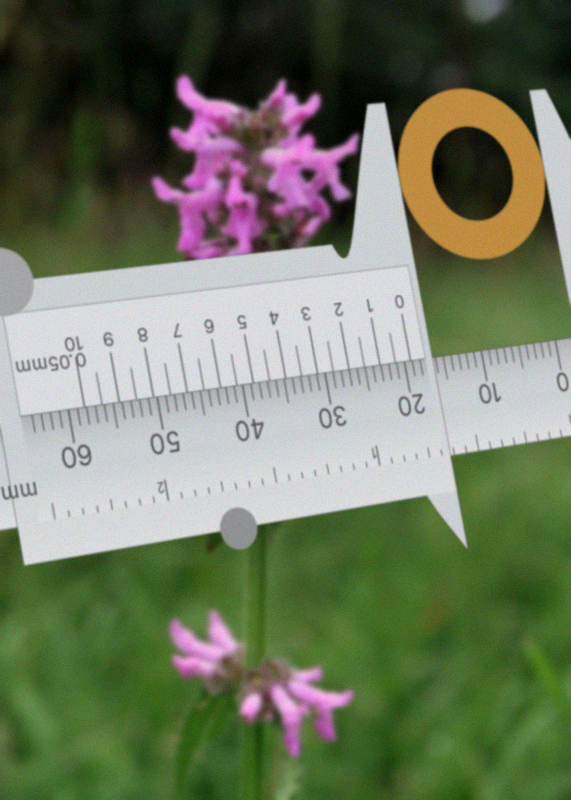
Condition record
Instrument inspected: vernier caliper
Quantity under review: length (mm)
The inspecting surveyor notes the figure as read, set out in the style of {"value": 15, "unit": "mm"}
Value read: {"value": 19.2, "unit": "mm"}
